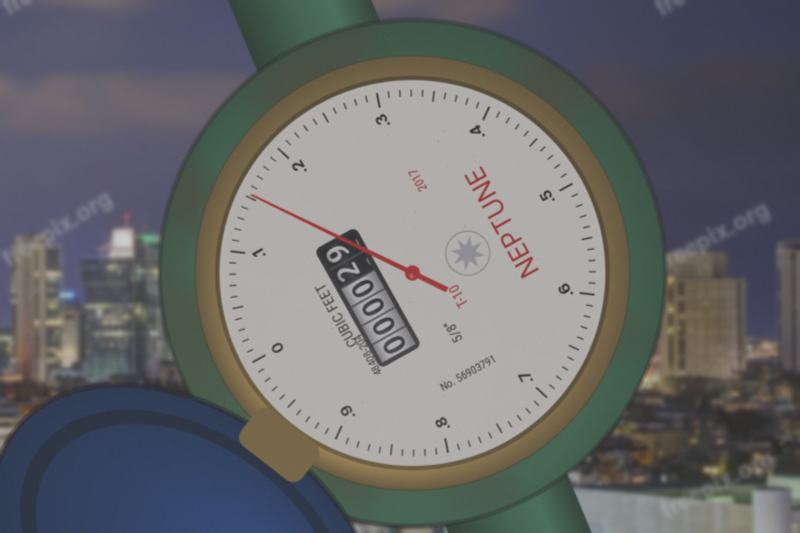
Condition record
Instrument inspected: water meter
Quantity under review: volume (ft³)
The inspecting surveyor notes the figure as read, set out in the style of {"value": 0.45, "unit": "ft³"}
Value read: {"value": 29.15, "unit": "ft³"}
